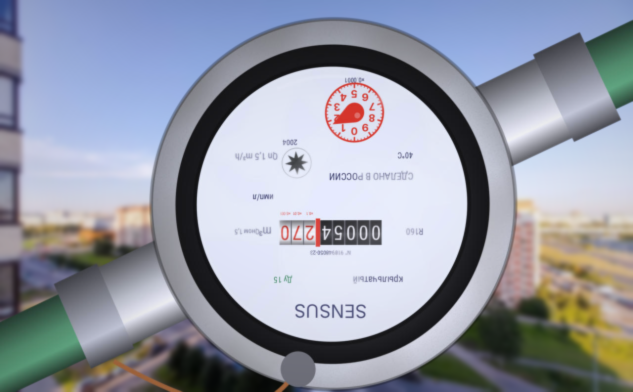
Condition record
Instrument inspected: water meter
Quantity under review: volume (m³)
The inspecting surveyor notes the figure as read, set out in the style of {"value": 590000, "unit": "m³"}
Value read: {"value": 54.2701, "unit": "m³"}
